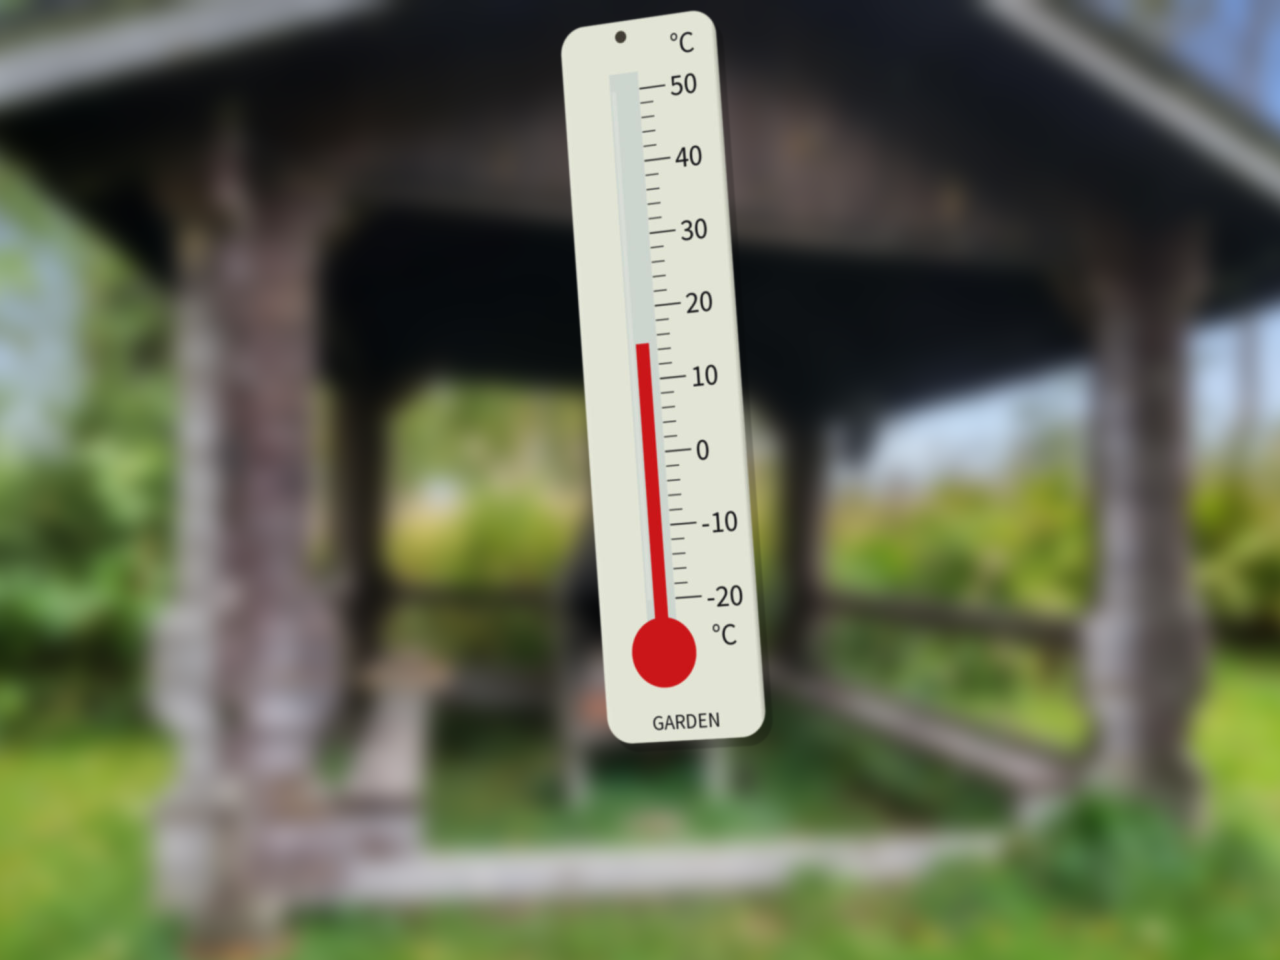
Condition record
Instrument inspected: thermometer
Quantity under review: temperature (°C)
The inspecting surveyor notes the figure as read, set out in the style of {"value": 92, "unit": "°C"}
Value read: {"value": 15, "unit": "°C"}
